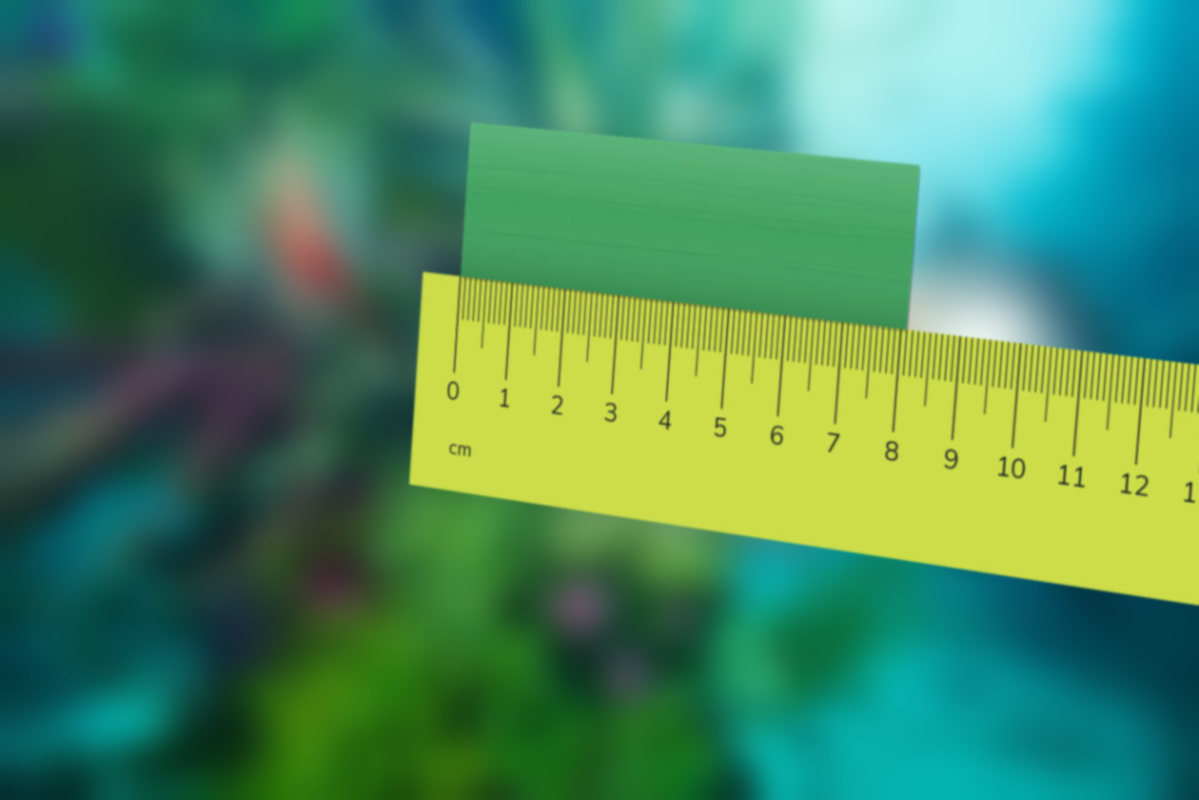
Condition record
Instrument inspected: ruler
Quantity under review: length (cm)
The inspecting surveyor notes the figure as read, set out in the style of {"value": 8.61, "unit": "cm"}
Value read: {"value": 8.1, "unit": "cm"}
